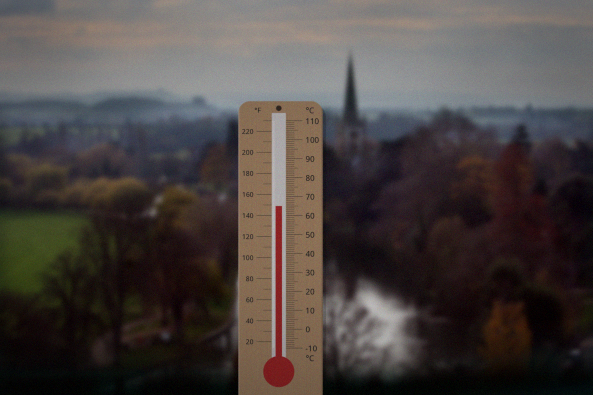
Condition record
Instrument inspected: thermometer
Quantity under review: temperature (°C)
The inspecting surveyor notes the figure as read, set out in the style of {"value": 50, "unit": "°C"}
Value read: {"value": 65, "unit": "°C"}
